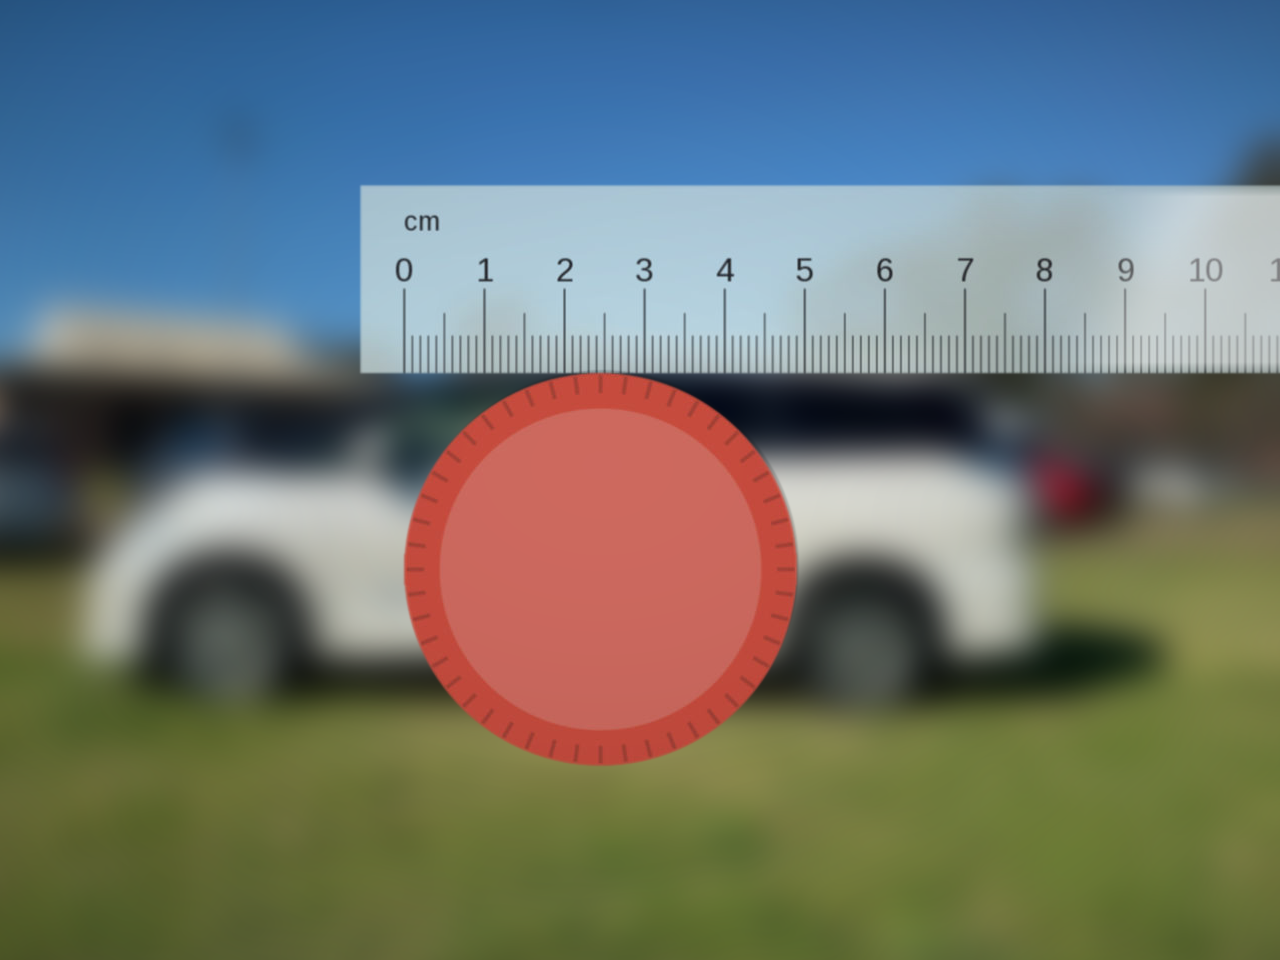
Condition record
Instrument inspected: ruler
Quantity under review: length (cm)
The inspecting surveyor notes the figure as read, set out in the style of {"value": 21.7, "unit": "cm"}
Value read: {"value": 4.9, "unit": "cm"}
